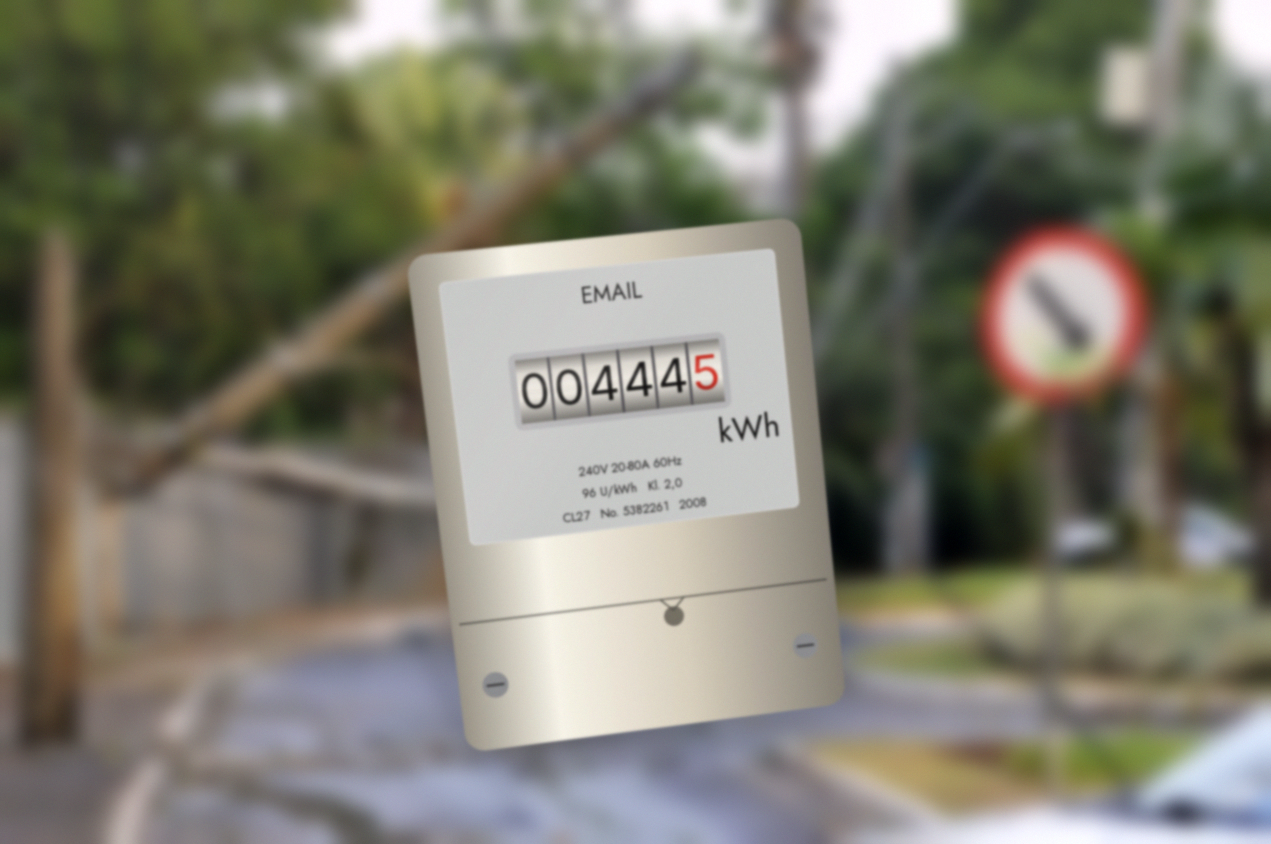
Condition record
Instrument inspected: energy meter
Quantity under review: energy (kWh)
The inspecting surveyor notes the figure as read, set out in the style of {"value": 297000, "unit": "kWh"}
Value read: {"value": 444.5, "unit": "kWh"}
